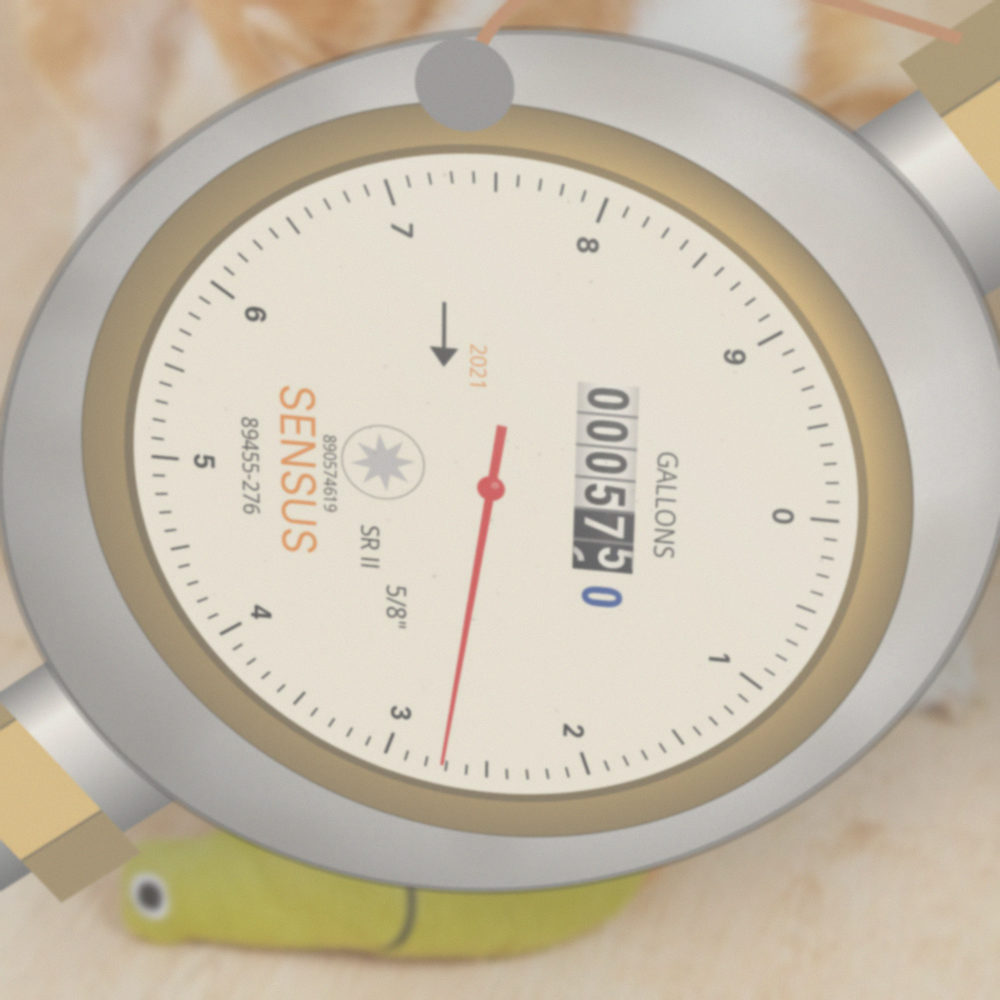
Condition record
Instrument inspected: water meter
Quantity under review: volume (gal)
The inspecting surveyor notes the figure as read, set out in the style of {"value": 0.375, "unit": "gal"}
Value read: {"value": 5752.7, "unit": "gal"}
